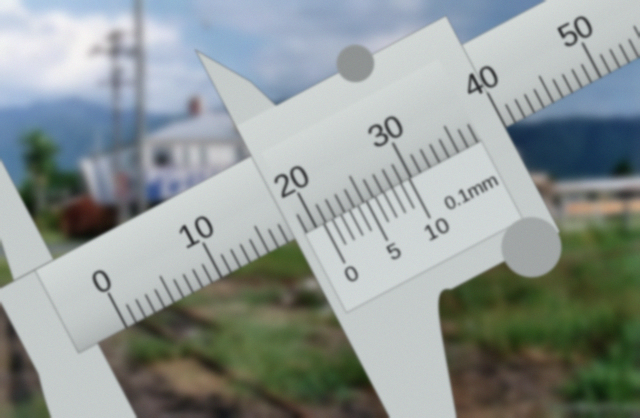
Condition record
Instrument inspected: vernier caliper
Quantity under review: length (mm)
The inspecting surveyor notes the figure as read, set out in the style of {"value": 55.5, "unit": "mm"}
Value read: {"value": 20.8, "unit": "mm"}
